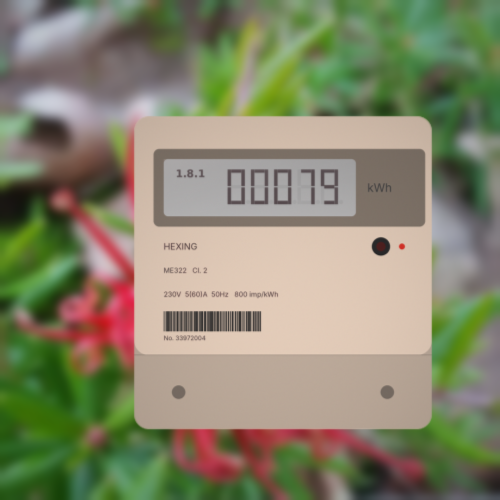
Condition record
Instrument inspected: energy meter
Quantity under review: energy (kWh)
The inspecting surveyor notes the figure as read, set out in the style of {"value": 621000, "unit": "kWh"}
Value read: {"value": 79, "unit": "kWh"}
